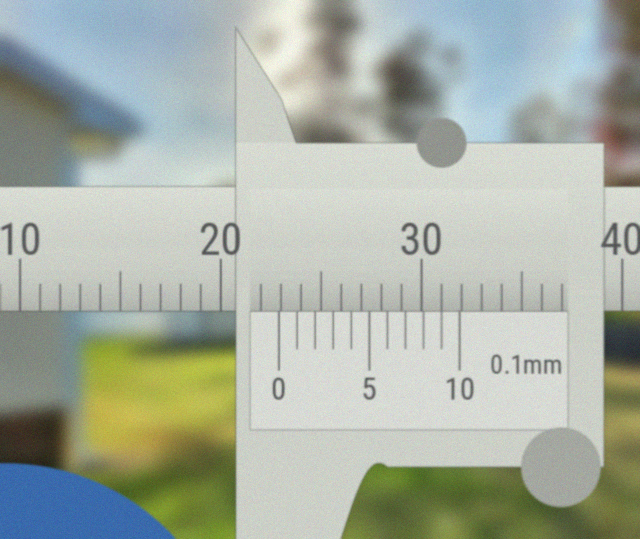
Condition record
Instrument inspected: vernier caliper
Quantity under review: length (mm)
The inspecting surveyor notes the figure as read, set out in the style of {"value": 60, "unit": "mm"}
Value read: {"value": 22.9, "unit": "mm"}
